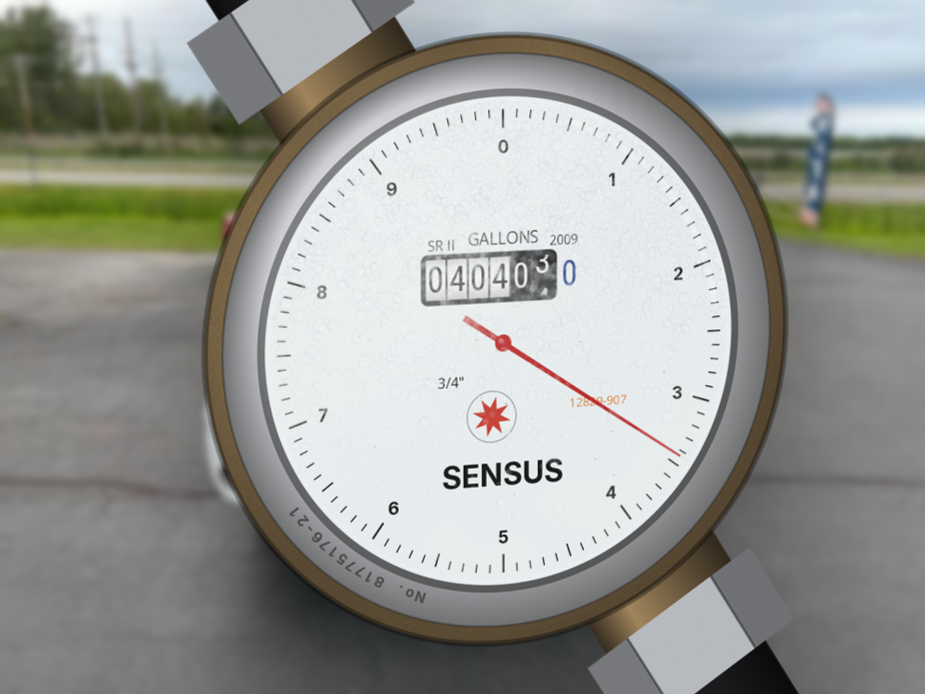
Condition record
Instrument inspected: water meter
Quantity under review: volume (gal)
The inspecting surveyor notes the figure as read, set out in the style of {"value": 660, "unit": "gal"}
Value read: {"value": 404033.4, "unit": "gal"}
